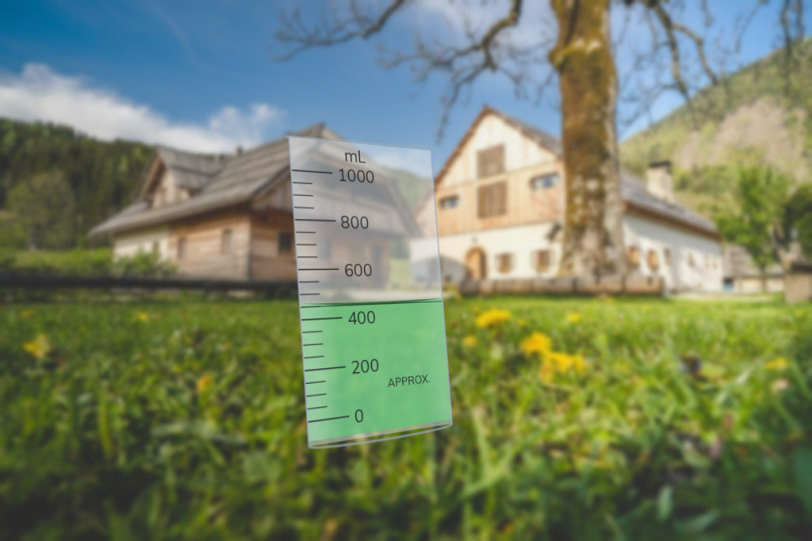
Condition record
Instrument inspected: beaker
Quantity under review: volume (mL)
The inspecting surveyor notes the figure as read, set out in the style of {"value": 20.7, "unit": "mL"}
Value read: {"value": 450, "unit": "mL"}
